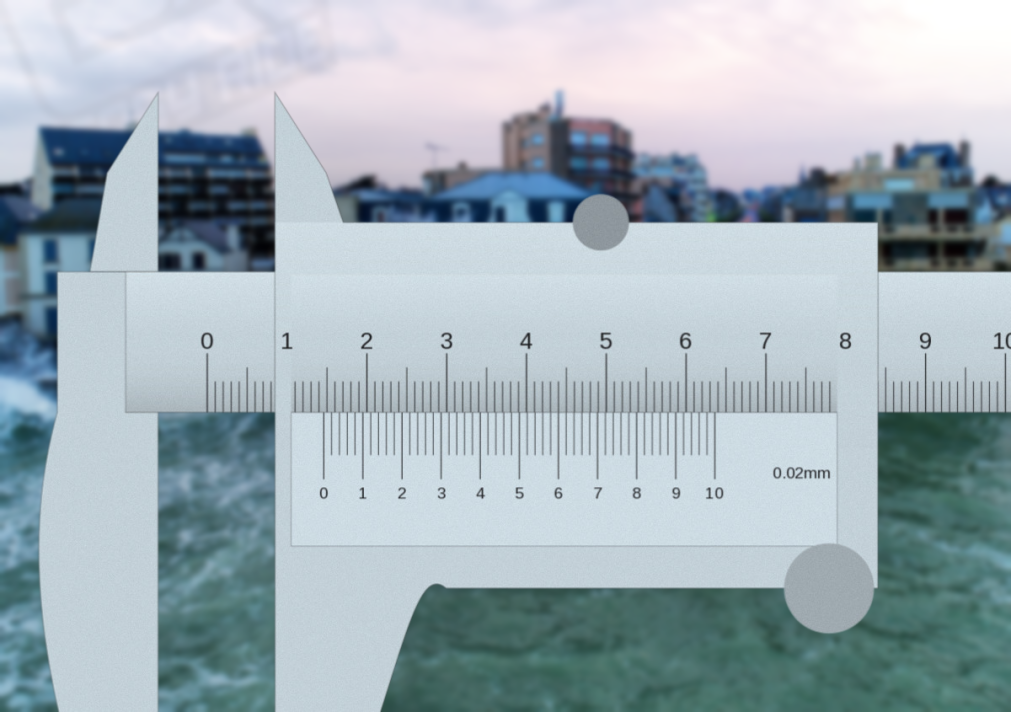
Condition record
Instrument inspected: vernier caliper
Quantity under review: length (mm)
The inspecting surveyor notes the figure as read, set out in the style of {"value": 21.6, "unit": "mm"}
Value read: {"value": 14.6, "unit": "mm"}
